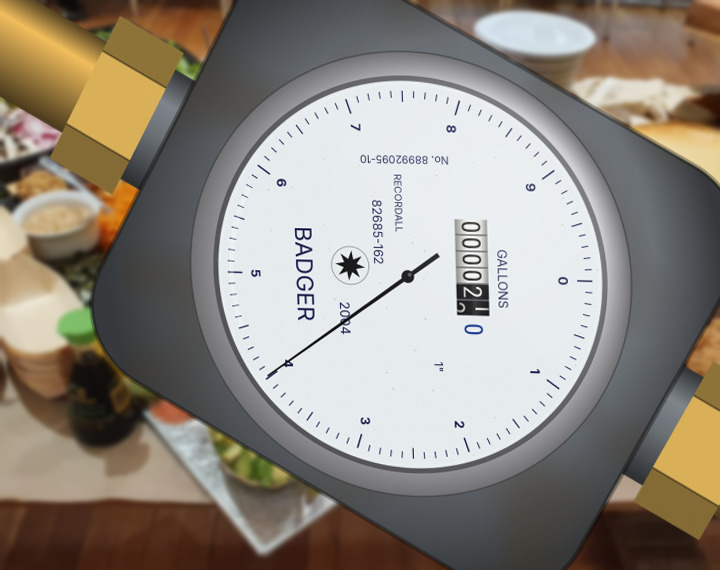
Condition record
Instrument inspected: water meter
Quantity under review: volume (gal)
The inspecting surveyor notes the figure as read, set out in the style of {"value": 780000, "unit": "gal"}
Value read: {"value": 214.0, "unit": "gal"}
